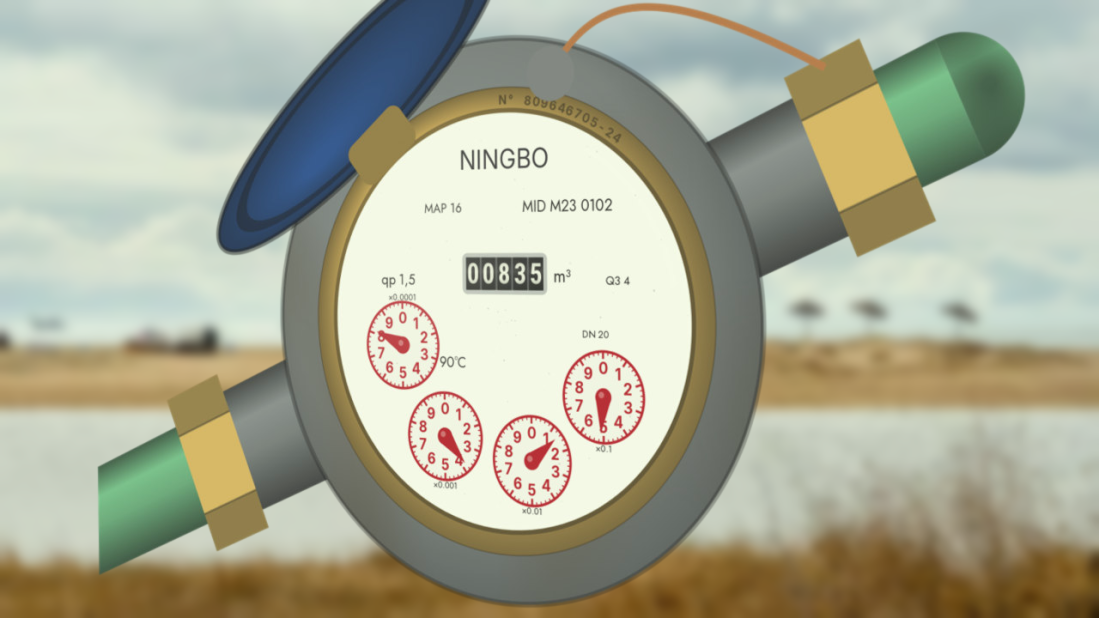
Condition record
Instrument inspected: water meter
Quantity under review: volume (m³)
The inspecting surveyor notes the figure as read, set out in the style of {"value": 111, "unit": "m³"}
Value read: {"value": 835.5138, "unit": "m³"}
